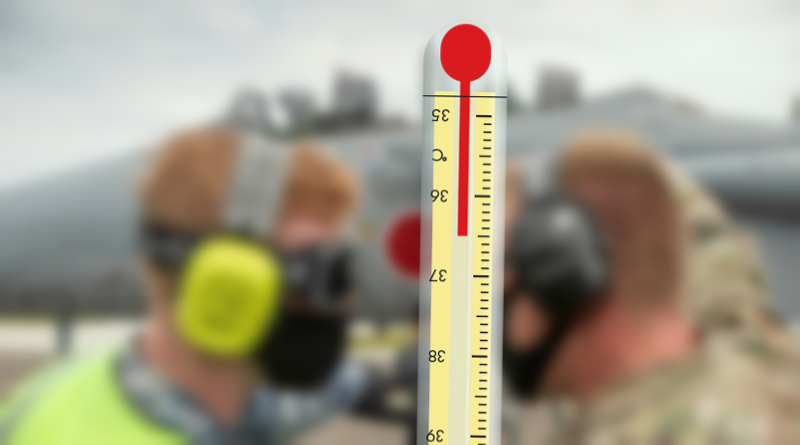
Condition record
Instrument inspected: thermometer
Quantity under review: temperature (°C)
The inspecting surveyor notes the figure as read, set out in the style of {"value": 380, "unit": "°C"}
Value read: {"value": 36.5, "unit": "°C"}
